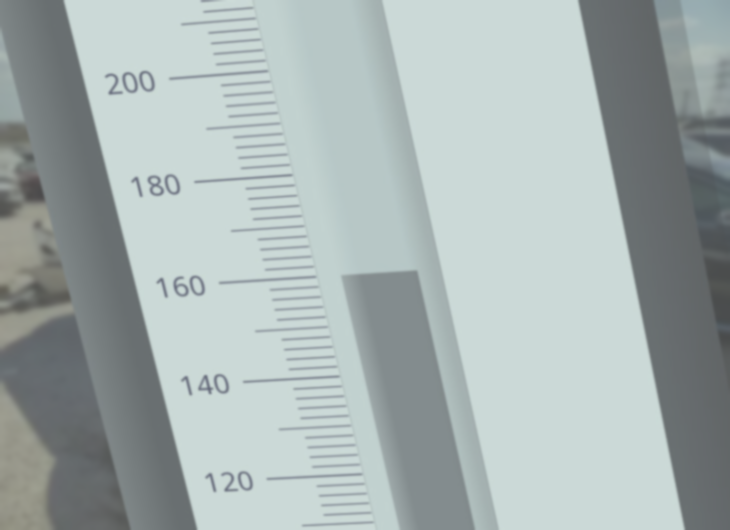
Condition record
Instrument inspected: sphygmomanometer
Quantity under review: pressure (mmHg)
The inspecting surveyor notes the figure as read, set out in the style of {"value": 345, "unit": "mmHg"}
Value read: {"value": 160, "unit": "mmHg"}
